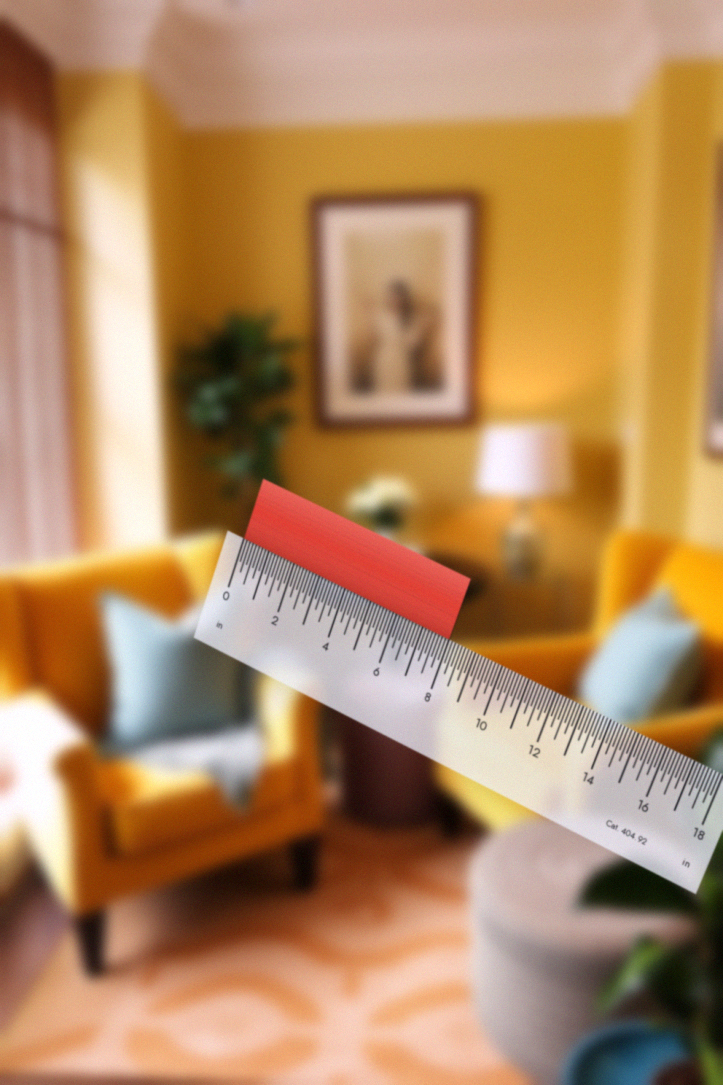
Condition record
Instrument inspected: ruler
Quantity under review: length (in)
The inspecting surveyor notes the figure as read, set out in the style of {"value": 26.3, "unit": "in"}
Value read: {"value": 8, "unit": "in"}
